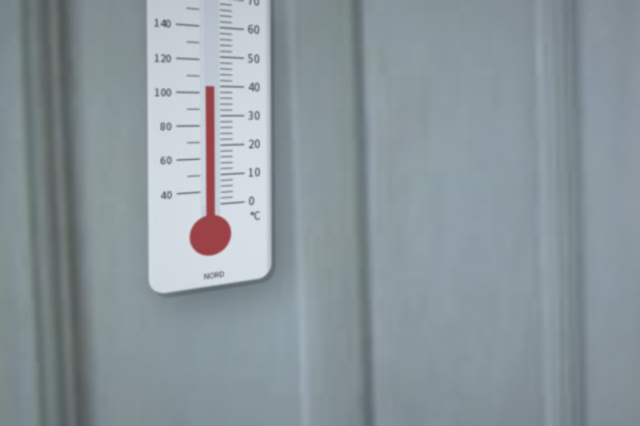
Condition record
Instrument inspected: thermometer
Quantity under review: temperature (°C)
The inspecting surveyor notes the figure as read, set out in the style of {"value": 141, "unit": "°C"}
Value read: {"value": 40, "unit": "°C"}
